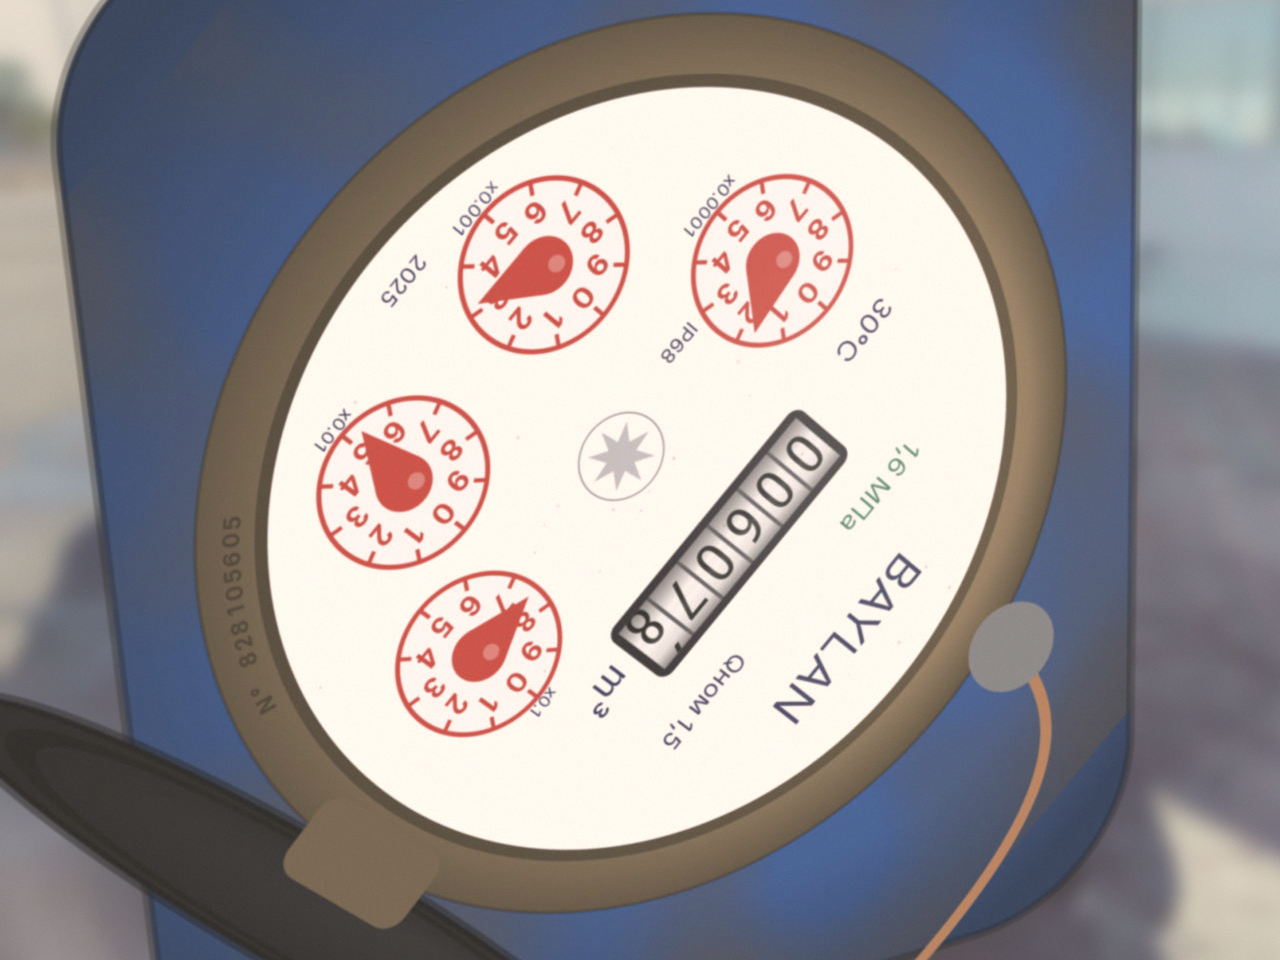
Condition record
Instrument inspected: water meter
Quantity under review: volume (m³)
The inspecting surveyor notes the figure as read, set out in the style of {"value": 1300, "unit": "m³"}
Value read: {"value": 6077.7531, "unit": "m³"}
